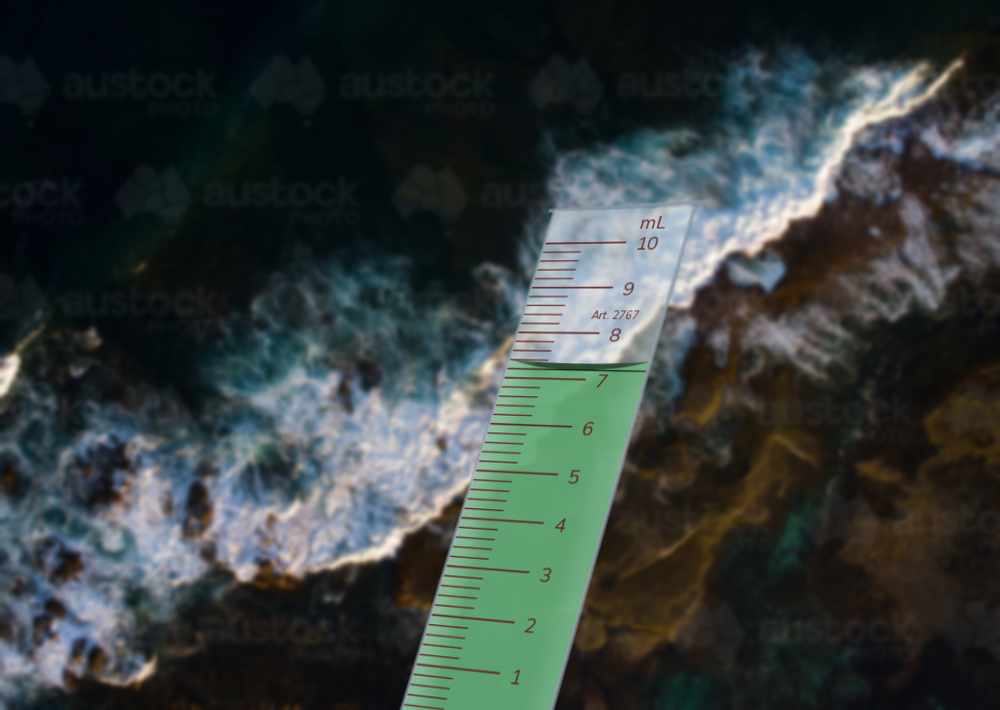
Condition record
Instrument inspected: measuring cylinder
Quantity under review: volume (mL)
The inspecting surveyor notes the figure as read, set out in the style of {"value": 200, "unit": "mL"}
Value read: {"value": 7.2, "unit": "mL"}
